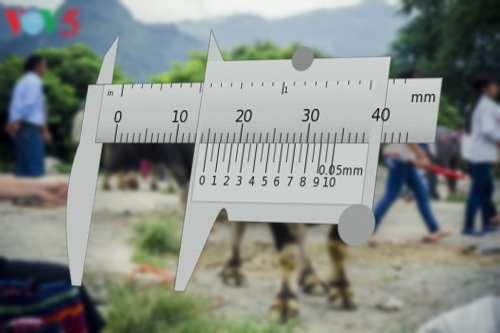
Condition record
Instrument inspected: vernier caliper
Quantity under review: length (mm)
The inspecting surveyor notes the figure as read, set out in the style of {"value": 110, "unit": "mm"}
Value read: {"value": 15.0, "unit": "mm"}
